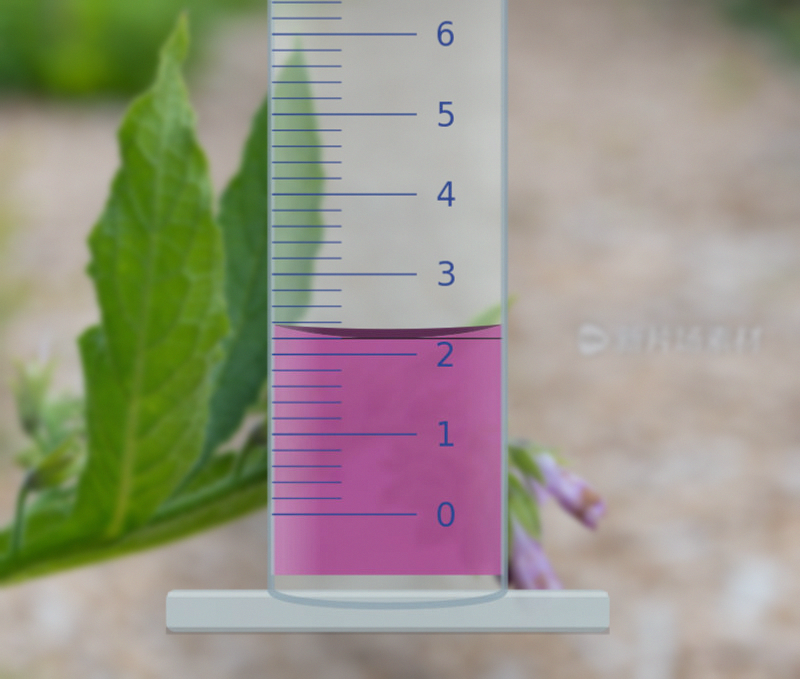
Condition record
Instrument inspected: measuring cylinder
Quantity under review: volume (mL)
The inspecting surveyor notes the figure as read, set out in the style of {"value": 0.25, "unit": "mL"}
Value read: {"value": 2.2, "unit": "mL"}
